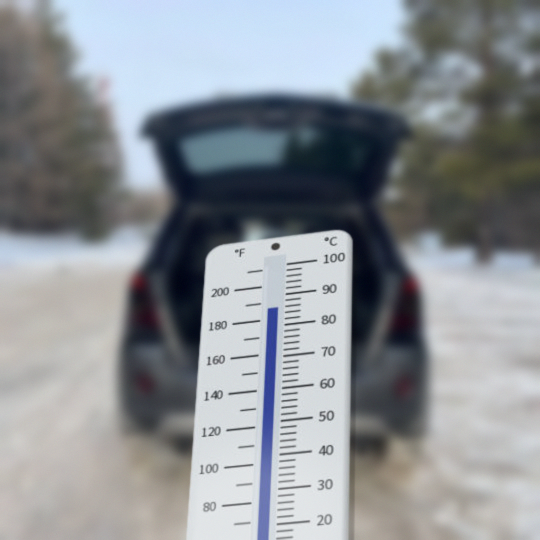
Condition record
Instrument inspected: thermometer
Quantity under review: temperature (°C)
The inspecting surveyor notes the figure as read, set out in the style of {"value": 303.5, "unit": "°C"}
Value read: {"value": 86, "unit": "°C"}
